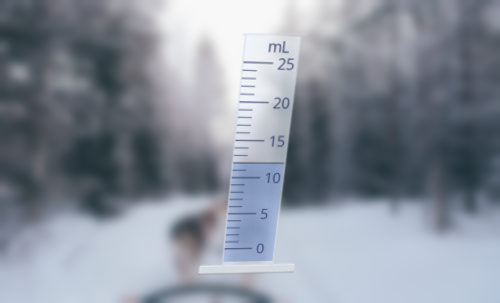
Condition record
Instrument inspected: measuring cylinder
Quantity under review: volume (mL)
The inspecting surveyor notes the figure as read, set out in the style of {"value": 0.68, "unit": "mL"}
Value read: {"value": 12, "unit": "mL"}
